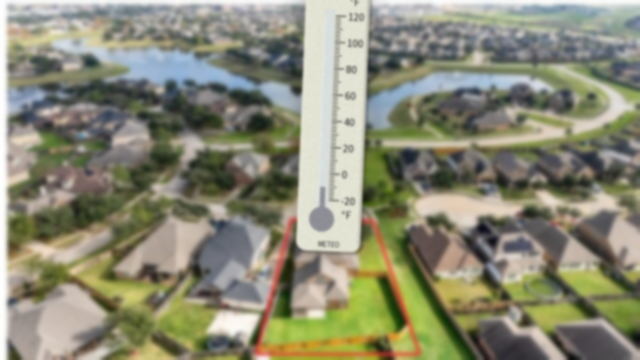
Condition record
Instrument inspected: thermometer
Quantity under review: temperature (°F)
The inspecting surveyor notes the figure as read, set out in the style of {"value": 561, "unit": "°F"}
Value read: {"value": -10, "unit": "°F"}
